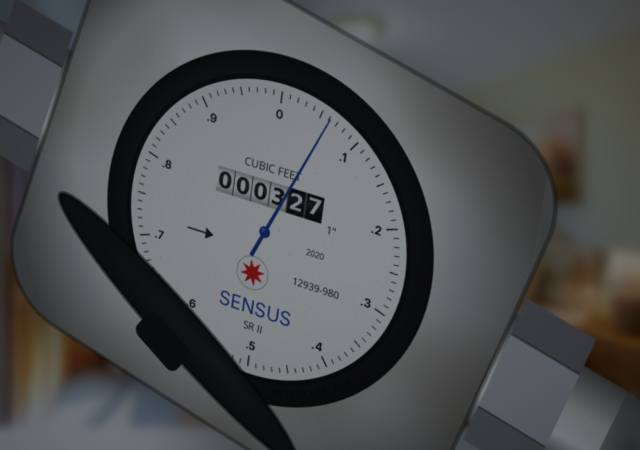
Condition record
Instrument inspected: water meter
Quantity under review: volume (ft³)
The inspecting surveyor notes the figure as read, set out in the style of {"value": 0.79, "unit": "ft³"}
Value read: {"value": 327.06, "unit": "ft³"}
